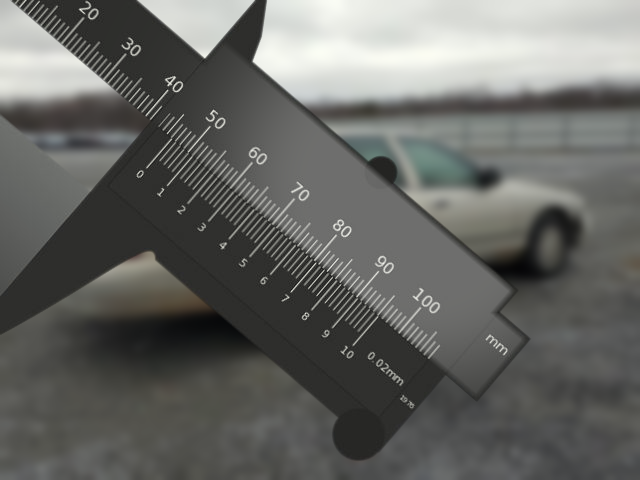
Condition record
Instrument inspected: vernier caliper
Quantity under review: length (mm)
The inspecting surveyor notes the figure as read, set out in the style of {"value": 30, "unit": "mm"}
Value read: {"value": 46.2, "unit": "mm"}
